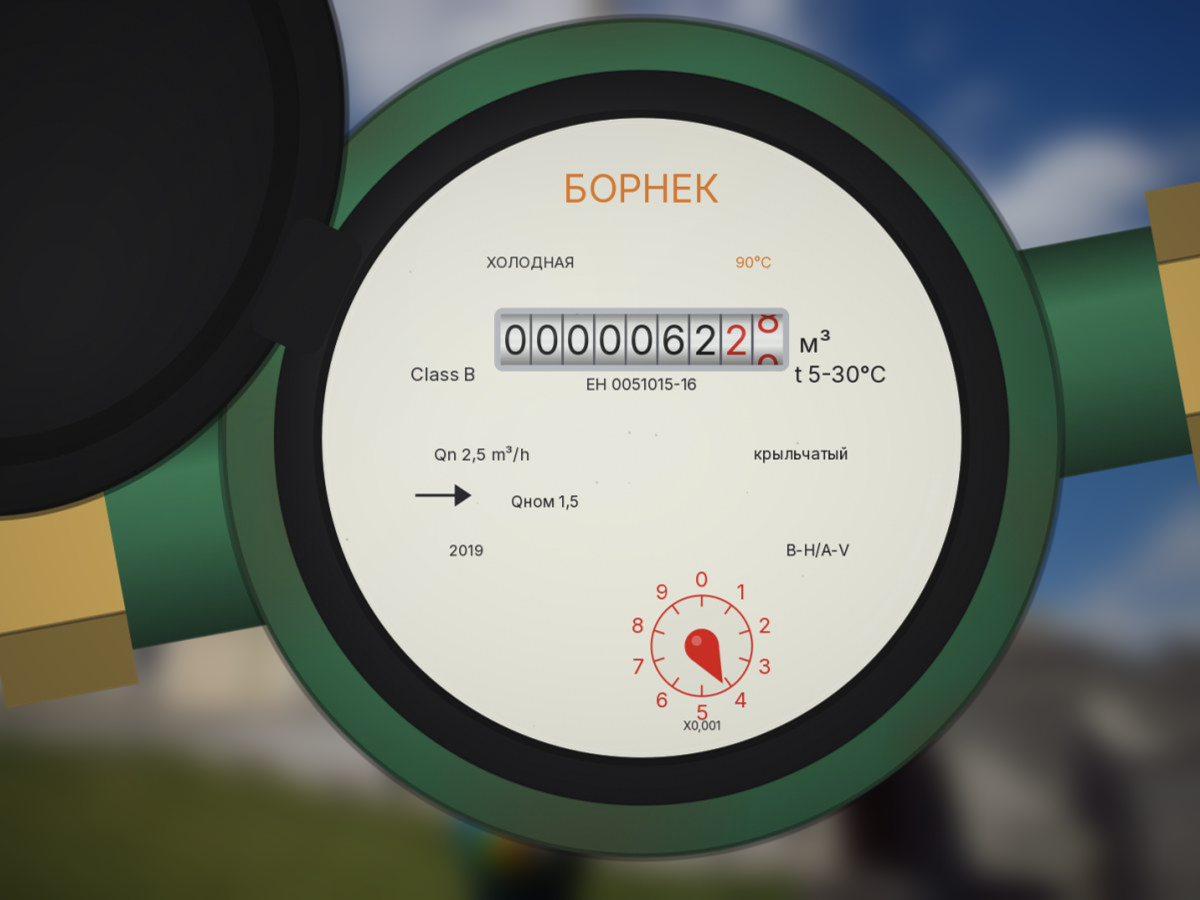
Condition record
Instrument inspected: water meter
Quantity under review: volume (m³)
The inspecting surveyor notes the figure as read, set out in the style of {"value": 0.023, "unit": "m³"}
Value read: {"value": 62.284, "unit": "m³"}
